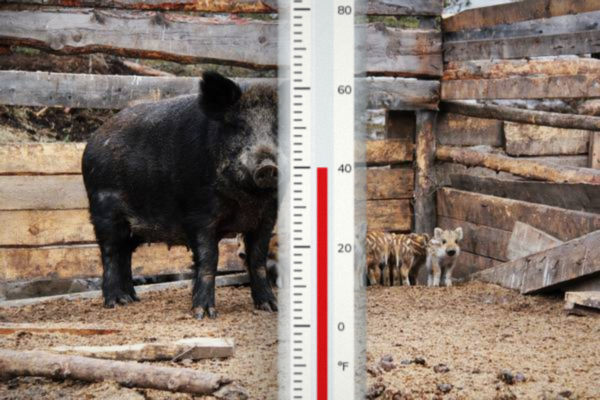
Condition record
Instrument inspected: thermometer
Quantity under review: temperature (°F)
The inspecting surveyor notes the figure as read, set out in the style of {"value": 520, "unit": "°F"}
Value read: {"value": 40, "unit": "°F"}
